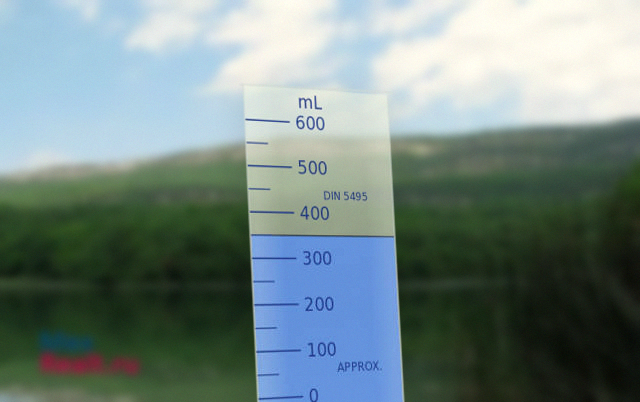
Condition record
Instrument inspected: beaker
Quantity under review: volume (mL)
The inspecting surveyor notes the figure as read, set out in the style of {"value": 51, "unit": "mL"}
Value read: {"value": 350, "unit": "mL"}
